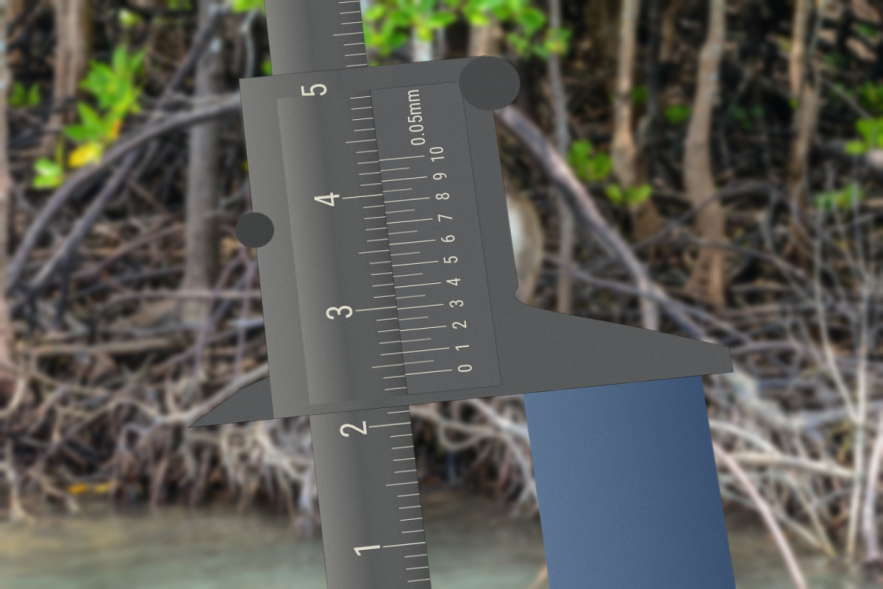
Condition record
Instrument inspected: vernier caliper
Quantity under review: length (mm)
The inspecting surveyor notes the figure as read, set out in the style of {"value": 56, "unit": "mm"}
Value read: {"value": 24.1, "unit": "mm"}
